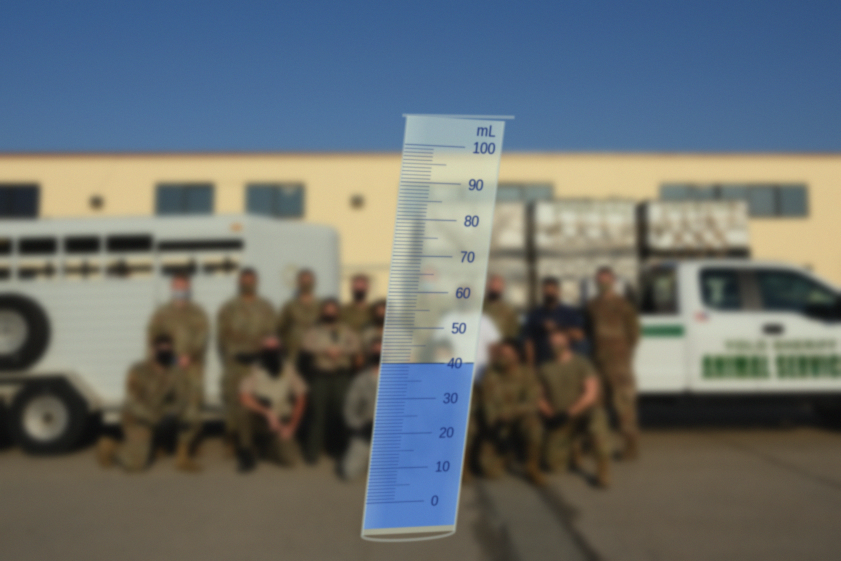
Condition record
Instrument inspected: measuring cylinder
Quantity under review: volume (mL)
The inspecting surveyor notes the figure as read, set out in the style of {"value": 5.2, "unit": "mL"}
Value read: {"value": 40, "unit": "mL"}
